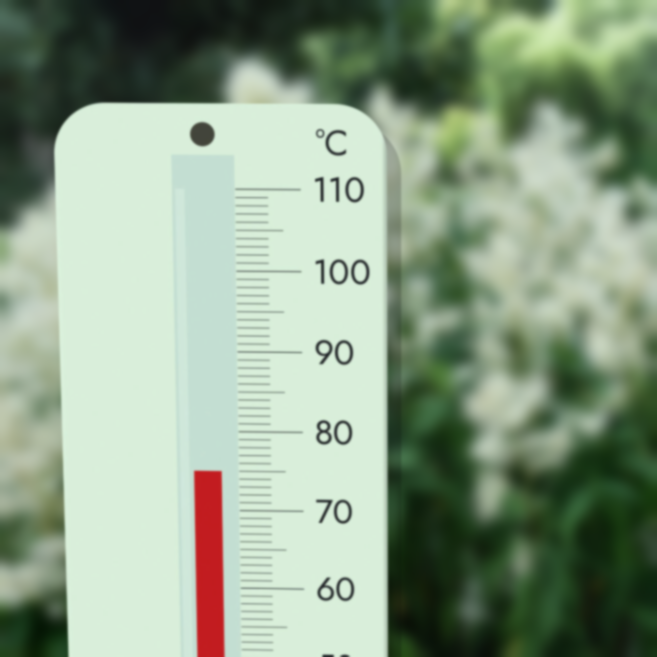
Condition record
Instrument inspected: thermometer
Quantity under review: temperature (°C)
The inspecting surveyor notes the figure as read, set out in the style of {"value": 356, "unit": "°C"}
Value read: {"value": 75, "unit": "°C"}
